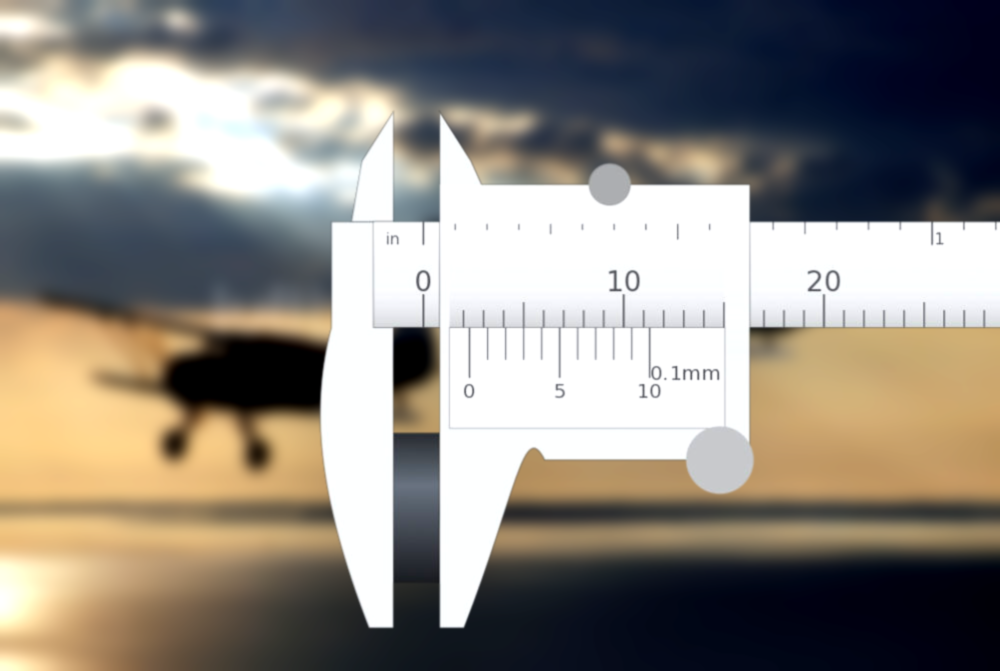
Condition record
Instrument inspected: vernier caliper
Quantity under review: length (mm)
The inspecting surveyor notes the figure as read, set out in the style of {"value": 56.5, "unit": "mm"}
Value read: {"value": 2.3, "unit": "mm"}
